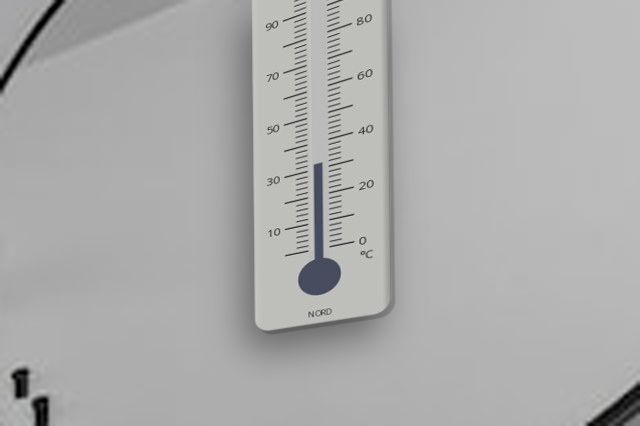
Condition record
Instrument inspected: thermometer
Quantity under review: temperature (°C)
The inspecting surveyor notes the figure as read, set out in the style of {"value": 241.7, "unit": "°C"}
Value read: {"value": 32, "unit": "°C"}
